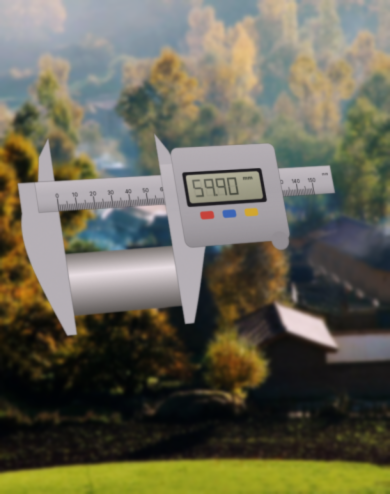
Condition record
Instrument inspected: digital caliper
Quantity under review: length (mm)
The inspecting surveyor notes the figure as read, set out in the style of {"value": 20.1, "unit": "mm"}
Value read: {"value": 59.90, "unit": "mm"}
